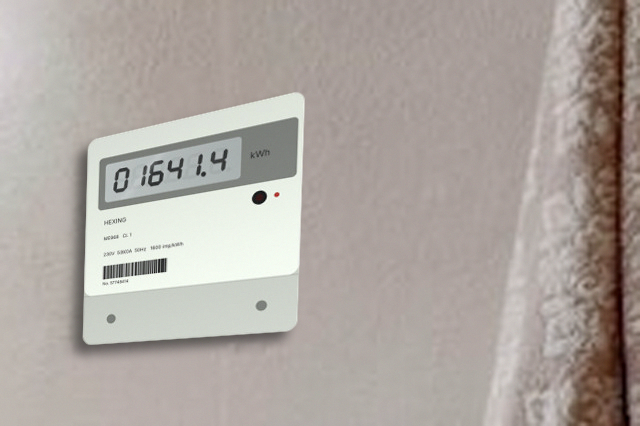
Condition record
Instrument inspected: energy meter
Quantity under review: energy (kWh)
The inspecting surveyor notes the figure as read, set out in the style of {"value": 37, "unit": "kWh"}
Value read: {"value": 1641.4, "unit": "kWh"}
